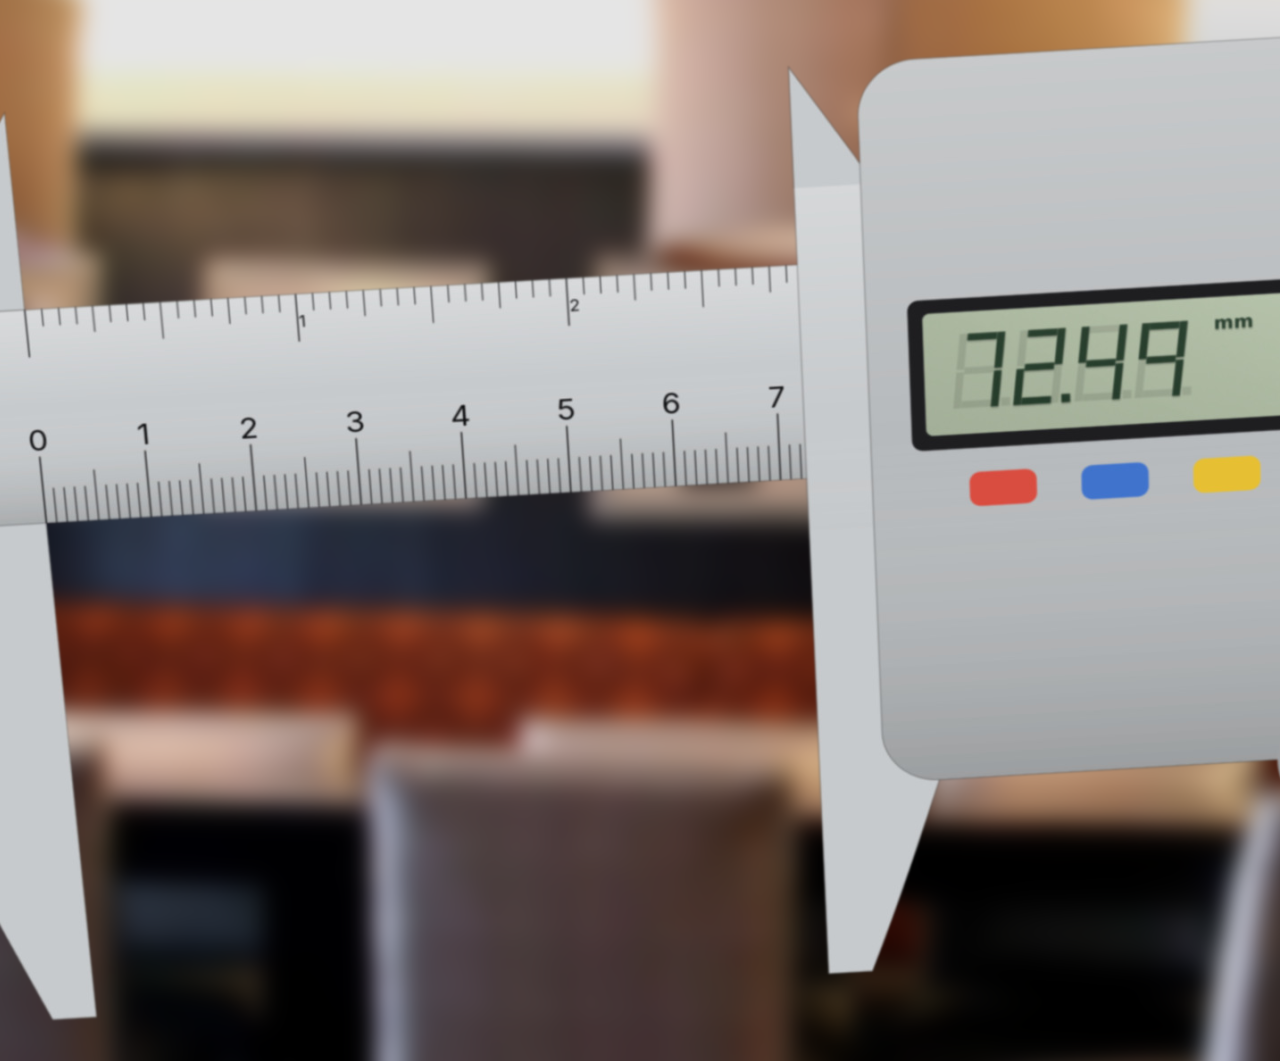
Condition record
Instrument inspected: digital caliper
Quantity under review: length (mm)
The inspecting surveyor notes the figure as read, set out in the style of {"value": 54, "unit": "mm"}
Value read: {"value": 72.49, "unit": "mm"}
